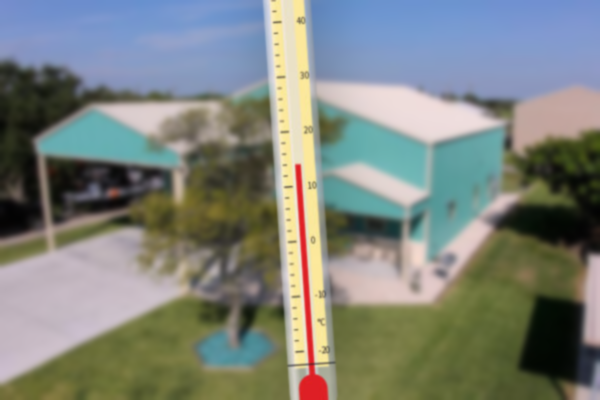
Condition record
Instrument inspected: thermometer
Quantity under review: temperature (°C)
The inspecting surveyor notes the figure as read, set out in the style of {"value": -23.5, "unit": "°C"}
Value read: {"value": 14, "unit": "°C"}
